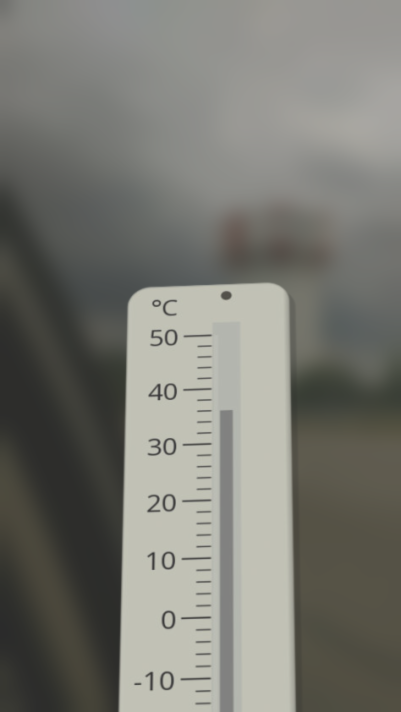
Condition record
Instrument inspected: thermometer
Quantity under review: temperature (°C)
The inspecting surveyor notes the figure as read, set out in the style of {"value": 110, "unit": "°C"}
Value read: {"value": 36, "unit": "°C"}
